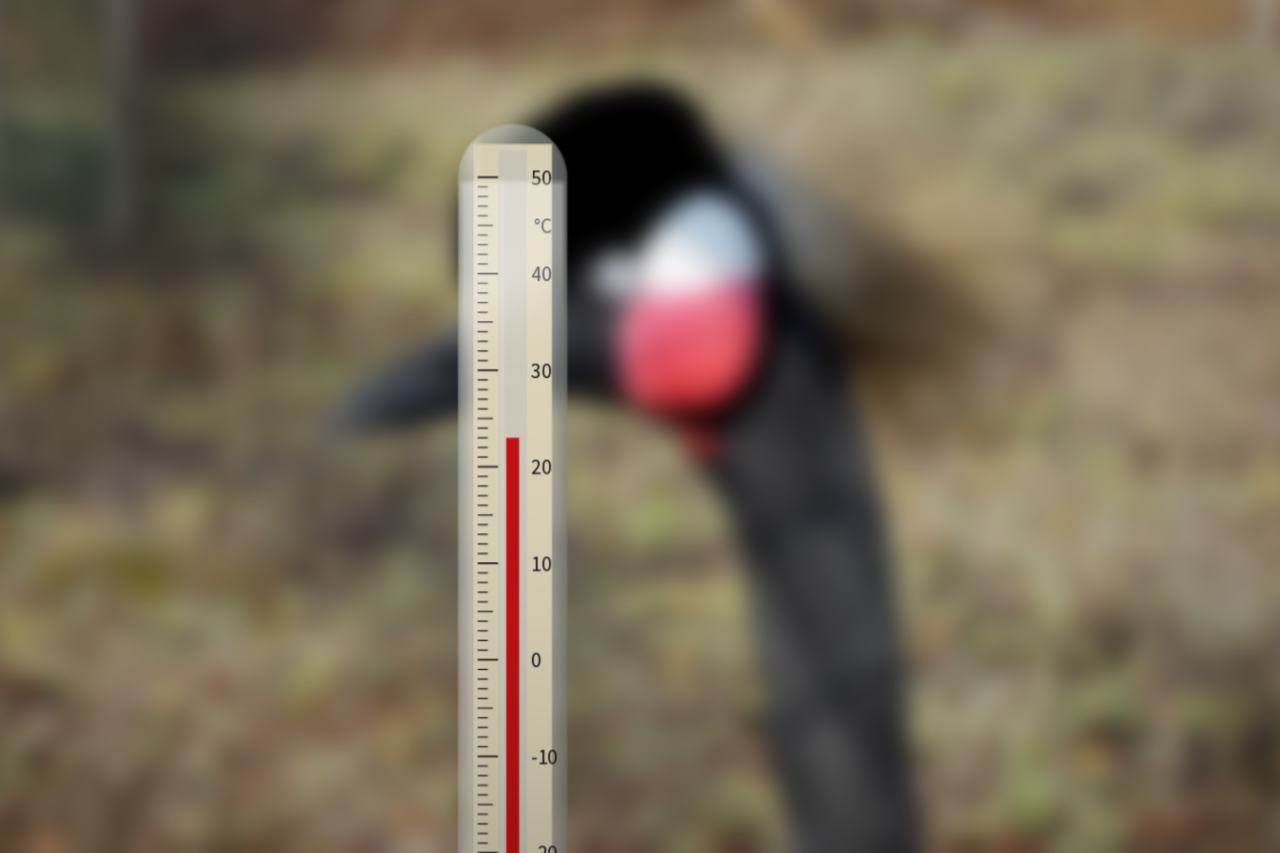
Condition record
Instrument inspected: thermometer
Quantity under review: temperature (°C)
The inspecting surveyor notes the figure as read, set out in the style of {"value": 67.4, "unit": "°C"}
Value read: {"value": 23, "unit": "°C"}
